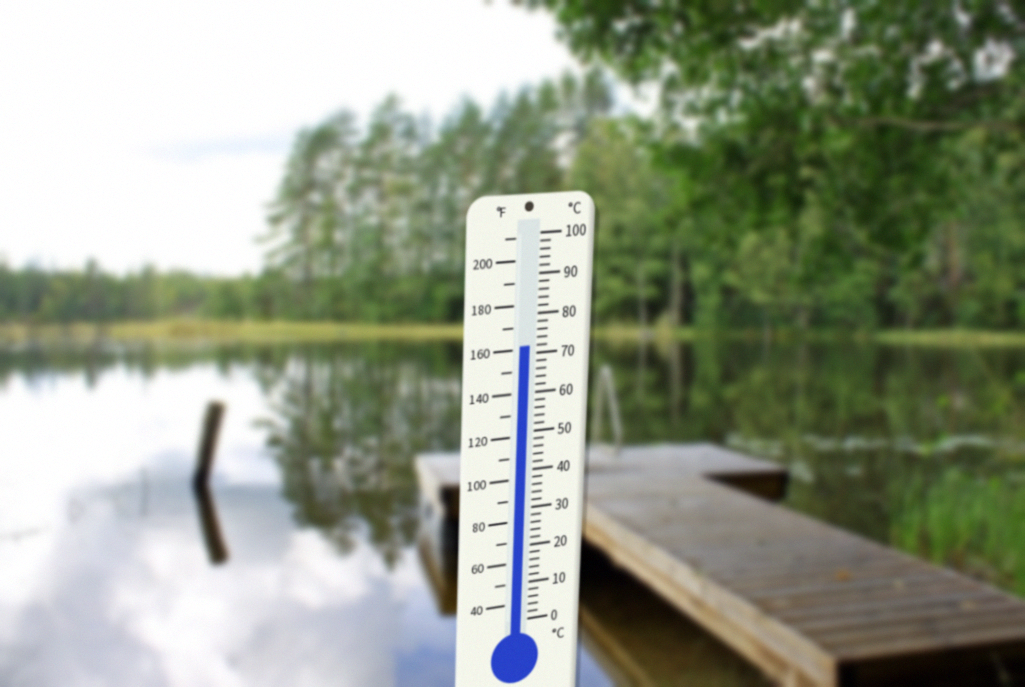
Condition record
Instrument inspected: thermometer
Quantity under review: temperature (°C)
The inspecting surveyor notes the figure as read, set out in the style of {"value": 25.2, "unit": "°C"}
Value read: {"value": 72, "unit": "°C"}
